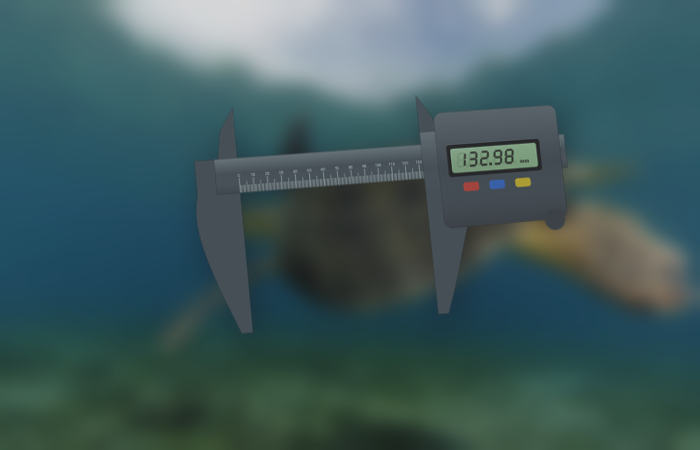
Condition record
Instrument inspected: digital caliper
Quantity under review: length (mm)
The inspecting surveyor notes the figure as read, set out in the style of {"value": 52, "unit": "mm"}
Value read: {"value": 132.98, "unit": "mm"}
